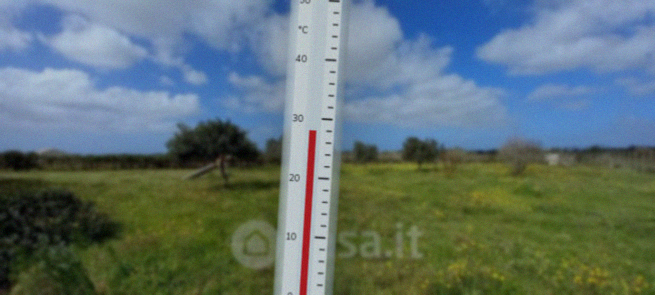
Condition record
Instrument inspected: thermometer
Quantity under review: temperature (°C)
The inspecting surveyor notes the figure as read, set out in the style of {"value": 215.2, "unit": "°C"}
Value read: {"value": 28, "unit": "°C"}
